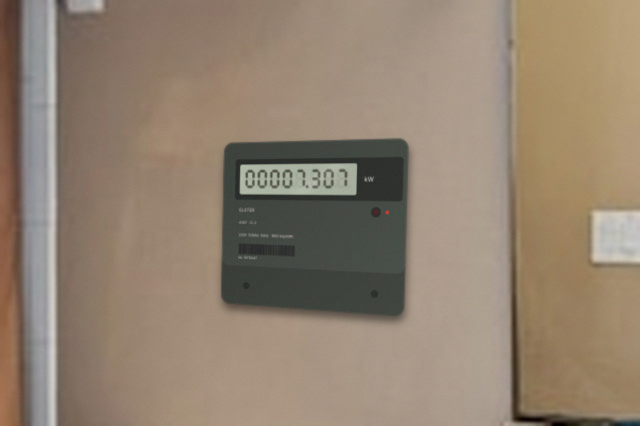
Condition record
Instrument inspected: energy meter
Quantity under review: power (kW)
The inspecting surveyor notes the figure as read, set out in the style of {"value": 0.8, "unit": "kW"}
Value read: {"value": 7.307, "unit": "kW"}
